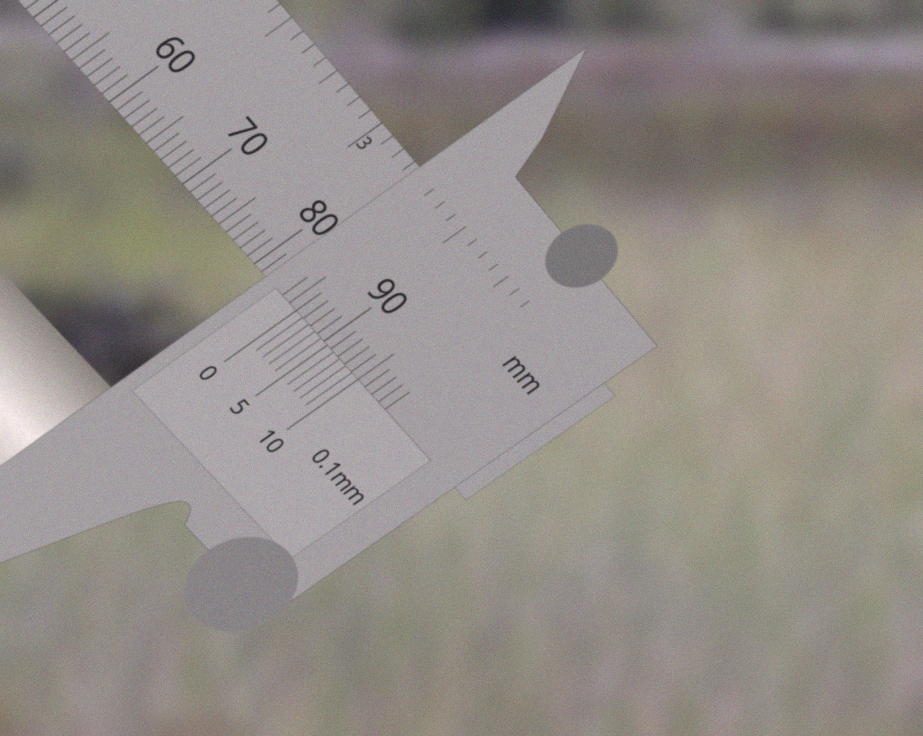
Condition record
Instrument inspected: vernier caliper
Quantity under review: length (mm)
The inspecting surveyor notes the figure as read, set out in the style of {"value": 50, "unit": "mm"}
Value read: {"value": 86.0, "unit": "mm"}
